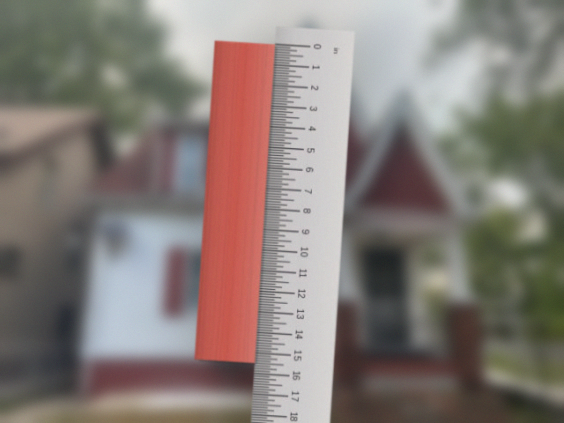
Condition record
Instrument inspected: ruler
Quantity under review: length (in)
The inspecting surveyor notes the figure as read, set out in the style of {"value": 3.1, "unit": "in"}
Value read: {"value": 15.5, "unit": "in"}
